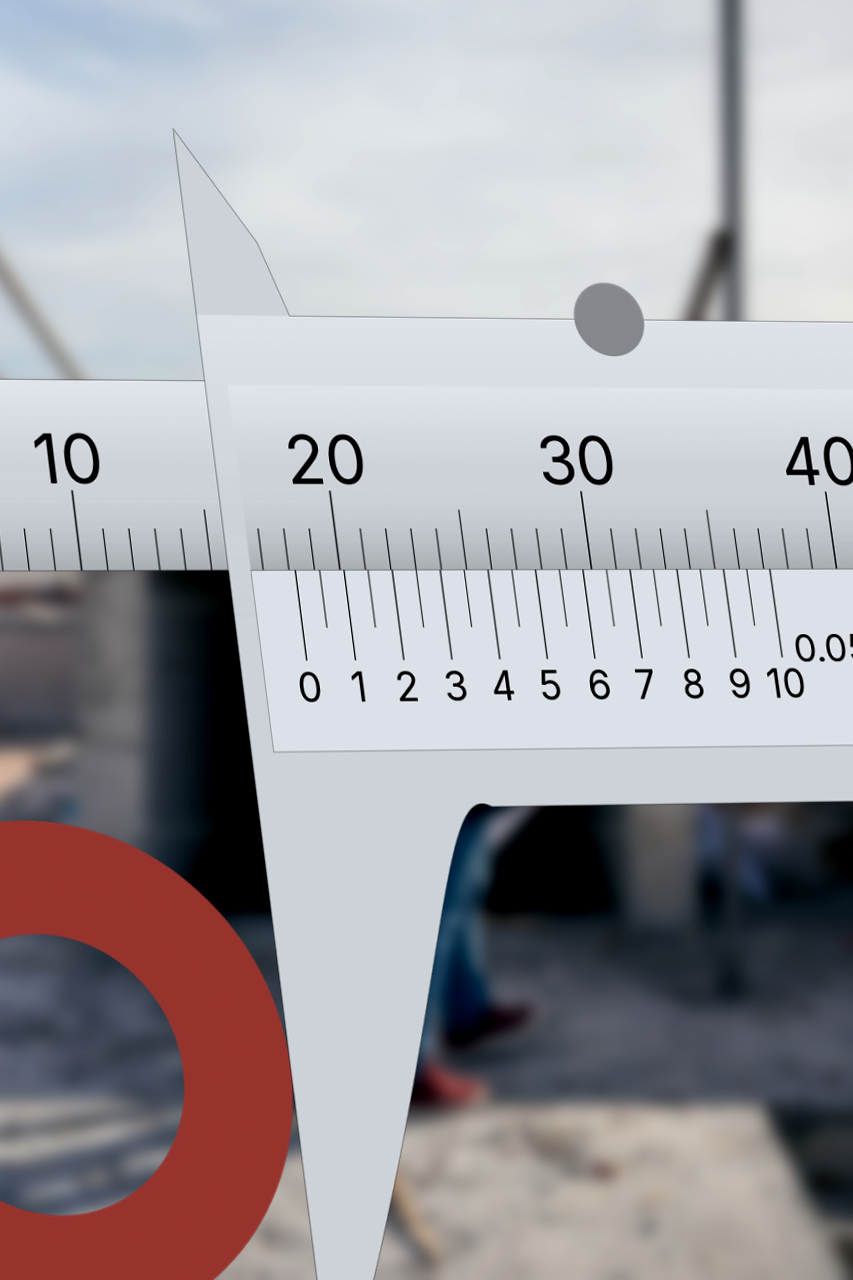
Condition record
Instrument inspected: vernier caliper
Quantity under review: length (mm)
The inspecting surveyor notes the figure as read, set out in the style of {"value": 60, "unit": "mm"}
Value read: {"value": 18.25, "unit": "mm"}
